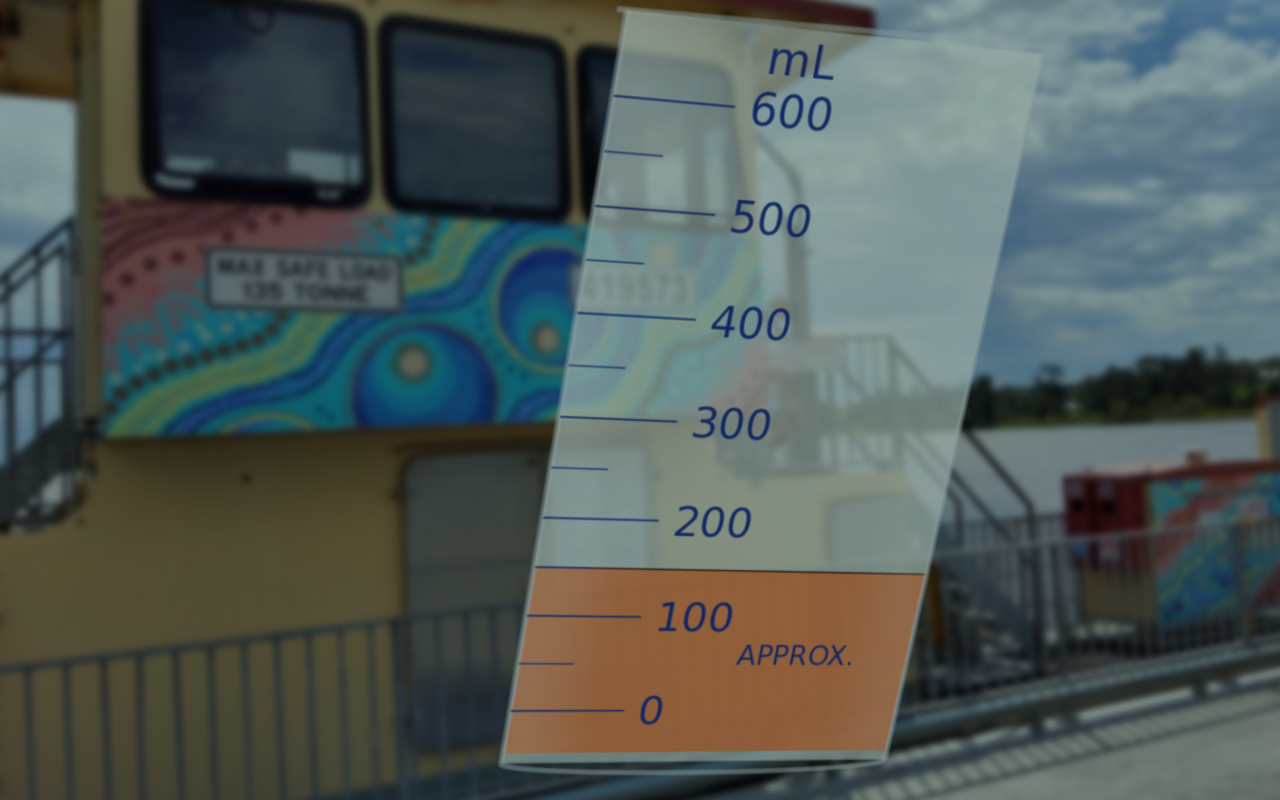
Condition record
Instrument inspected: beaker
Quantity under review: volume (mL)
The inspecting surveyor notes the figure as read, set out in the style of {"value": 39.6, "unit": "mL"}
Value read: {"value": 150, "unit": "mL"}
